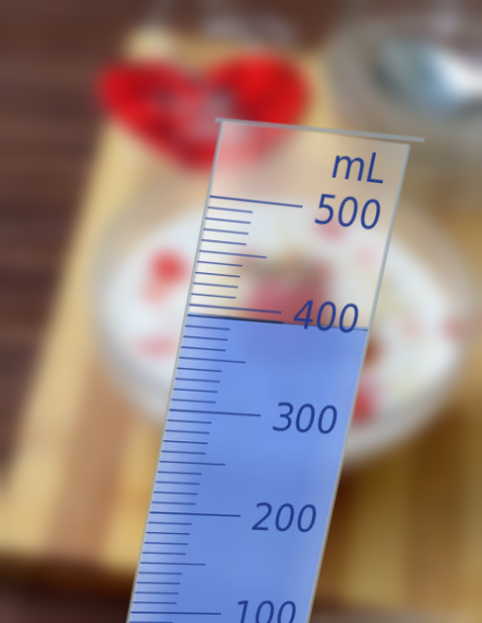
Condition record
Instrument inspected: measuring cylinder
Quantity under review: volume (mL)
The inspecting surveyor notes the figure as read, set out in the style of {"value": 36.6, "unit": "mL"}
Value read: {"value": 390, "unit": "mL"}
